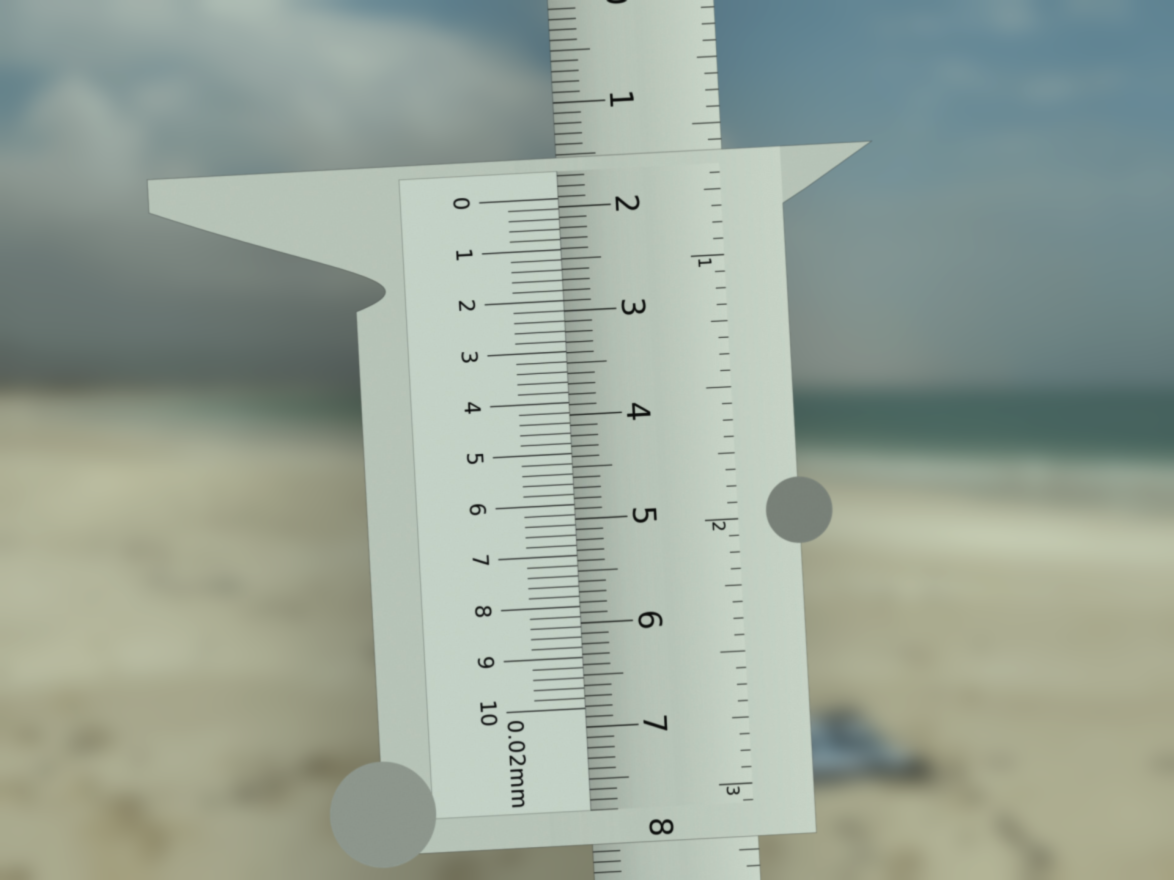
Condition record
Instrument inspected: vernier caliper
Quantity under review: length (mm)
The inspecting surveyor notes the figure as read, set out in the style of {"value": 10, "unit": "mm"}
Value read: {"value": 19.2, "unit": "mm"}
